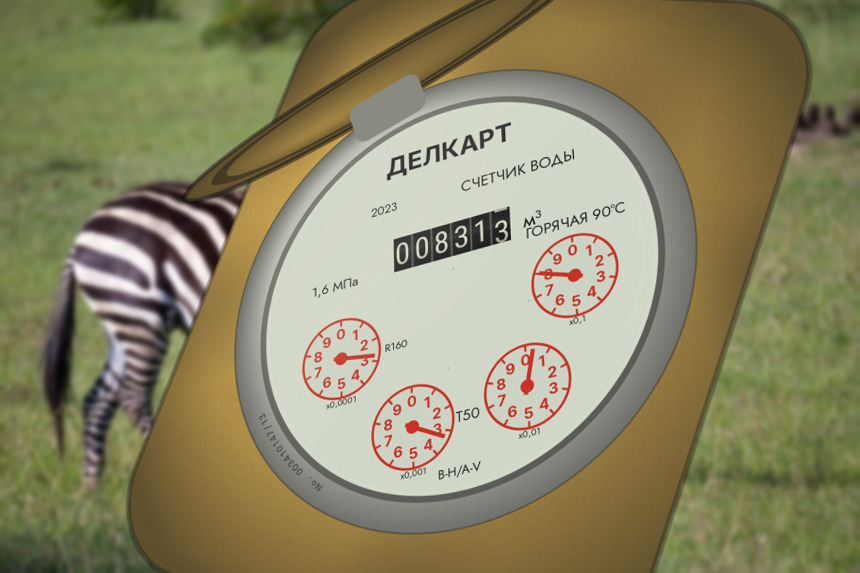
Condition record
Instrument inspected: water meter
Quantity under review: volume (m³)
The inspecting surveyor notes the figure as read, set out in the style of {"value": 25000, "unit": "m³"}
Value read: {"value": 8312.8032, "unit": "m³"}
